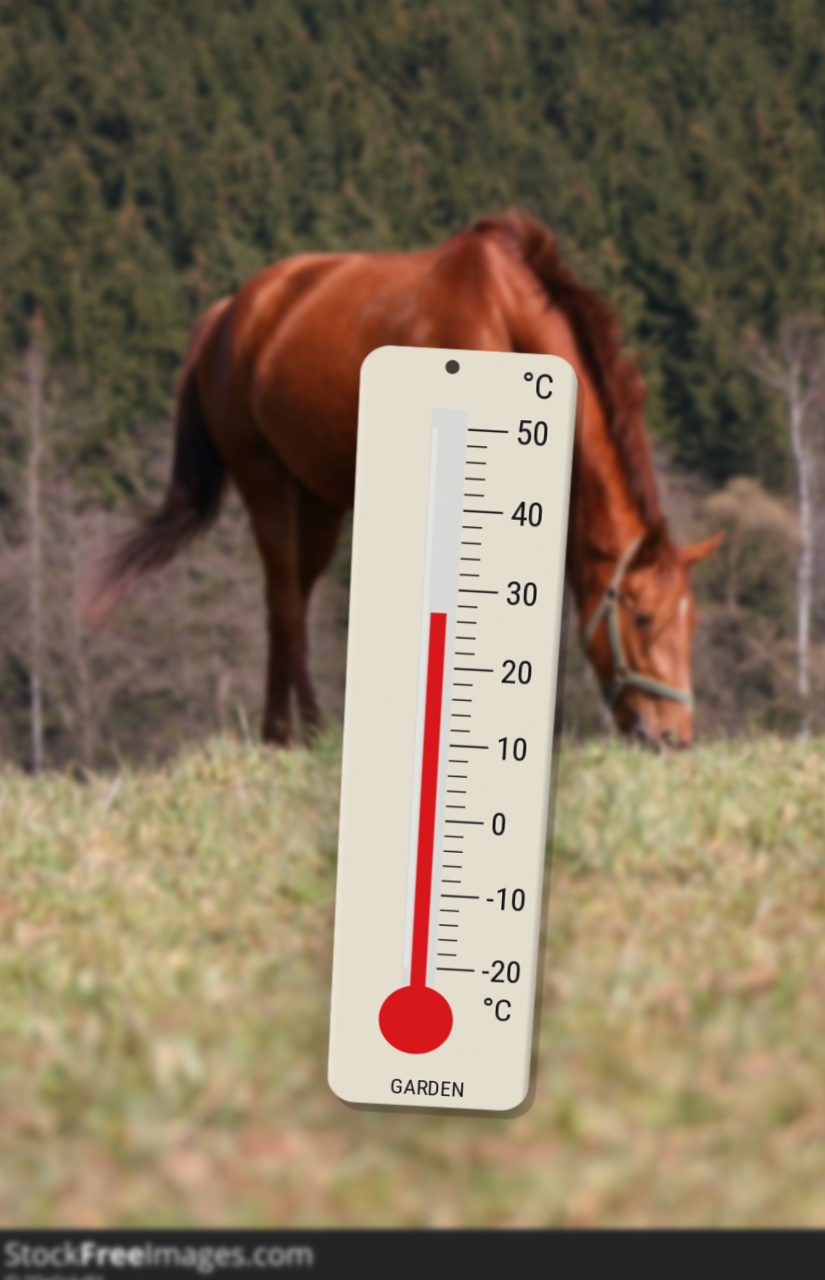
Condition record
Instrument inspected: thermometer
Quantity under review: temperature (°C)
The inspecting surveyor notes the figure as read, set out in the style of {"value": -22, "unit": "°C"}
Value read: {"value": 27, "unit": "°C"}
